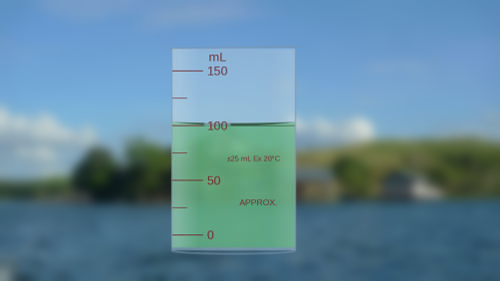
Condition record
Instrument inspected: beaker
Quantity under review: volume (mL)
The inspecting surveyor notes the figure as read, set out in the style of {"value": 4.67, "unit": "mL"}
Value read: {"value": 100, "unit": "mL"}
